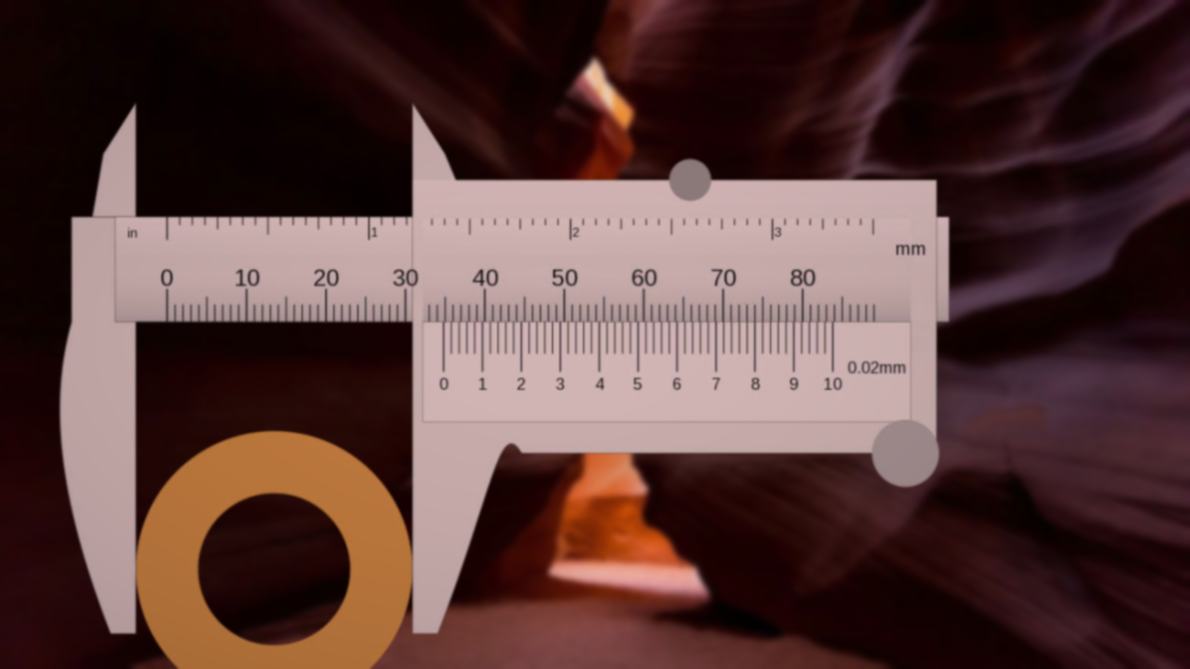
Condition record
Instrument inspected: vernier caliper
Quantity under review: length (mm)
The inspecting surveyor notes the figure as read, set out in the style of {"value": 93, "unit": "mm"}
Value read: {"value": 34.8, "unit": "mm"}
